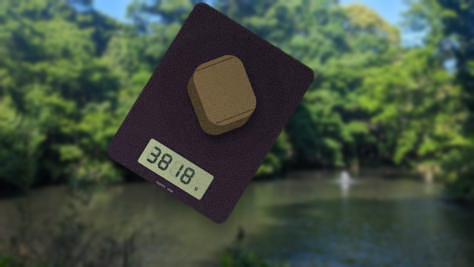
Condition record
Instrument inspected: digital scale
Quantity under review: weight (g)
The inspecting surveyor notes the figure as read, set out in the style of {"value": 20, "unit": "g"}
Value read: {"value": 3818, "unit": "g"}
